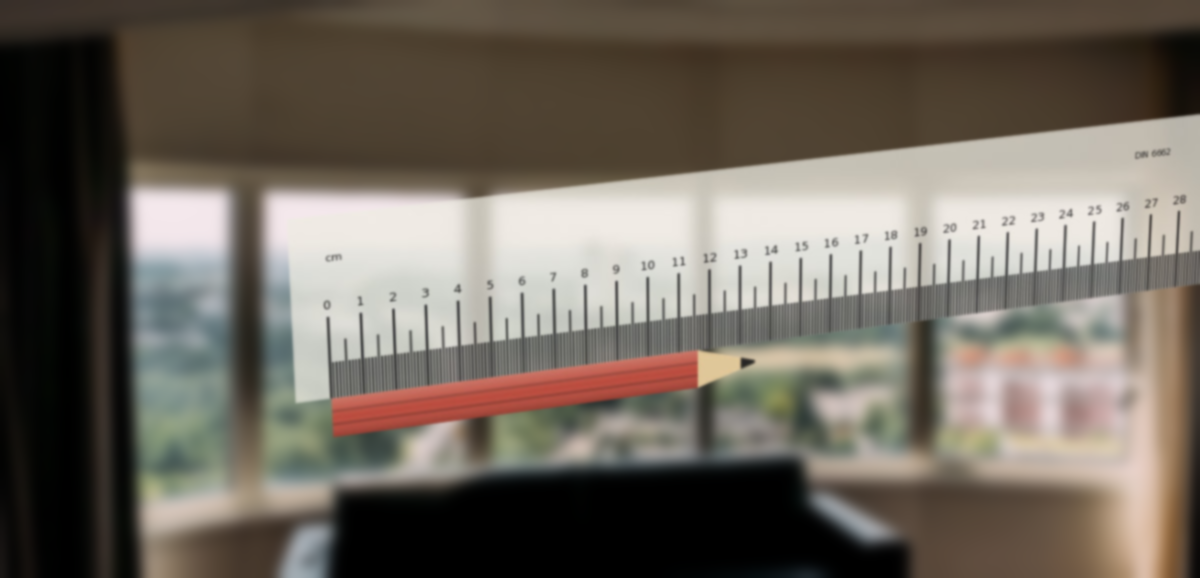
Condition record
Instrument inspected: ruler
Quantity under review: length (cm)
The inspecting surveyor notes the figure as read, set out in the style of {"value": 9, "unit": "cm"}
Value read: {"value": 13.5, "unit": "cm"}
